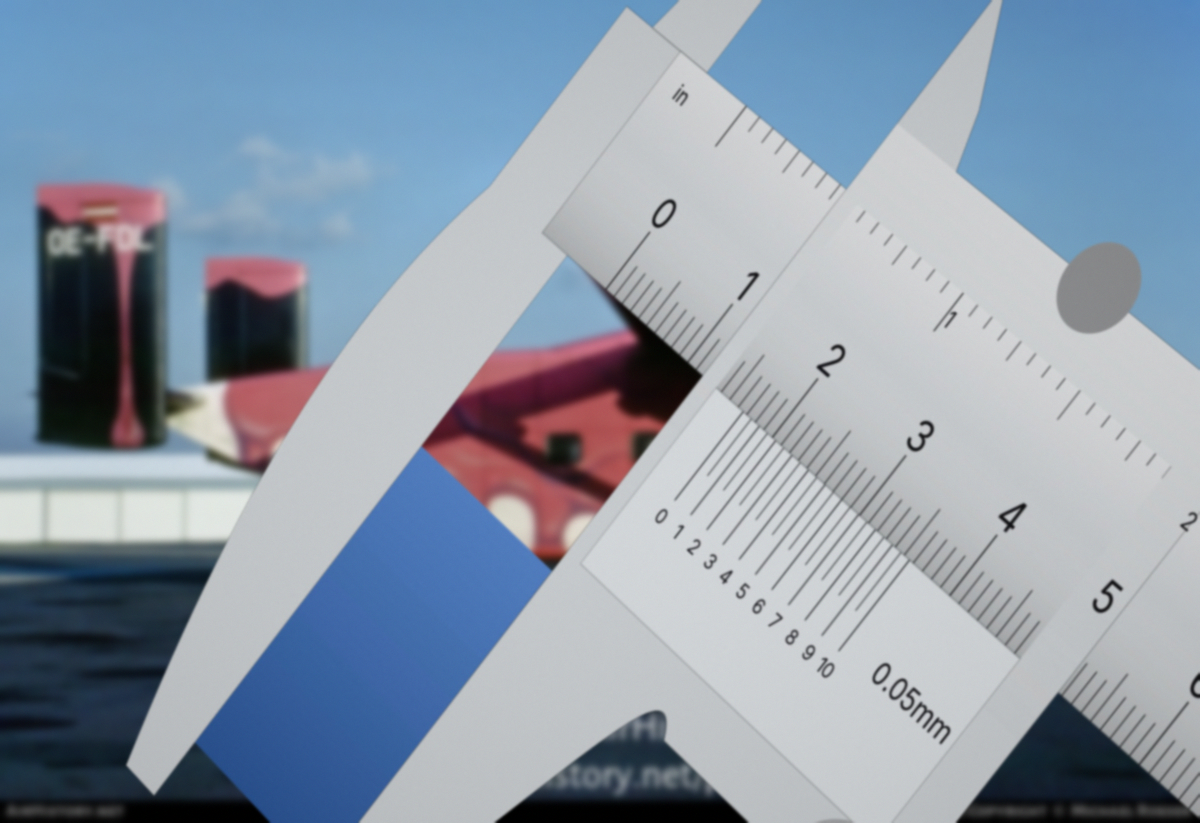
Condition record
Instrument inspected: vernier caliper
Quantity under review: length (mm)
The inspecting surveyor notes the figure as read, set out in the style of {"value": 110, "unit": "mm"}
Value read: {"value": 16.6, "unit": "mm"}
